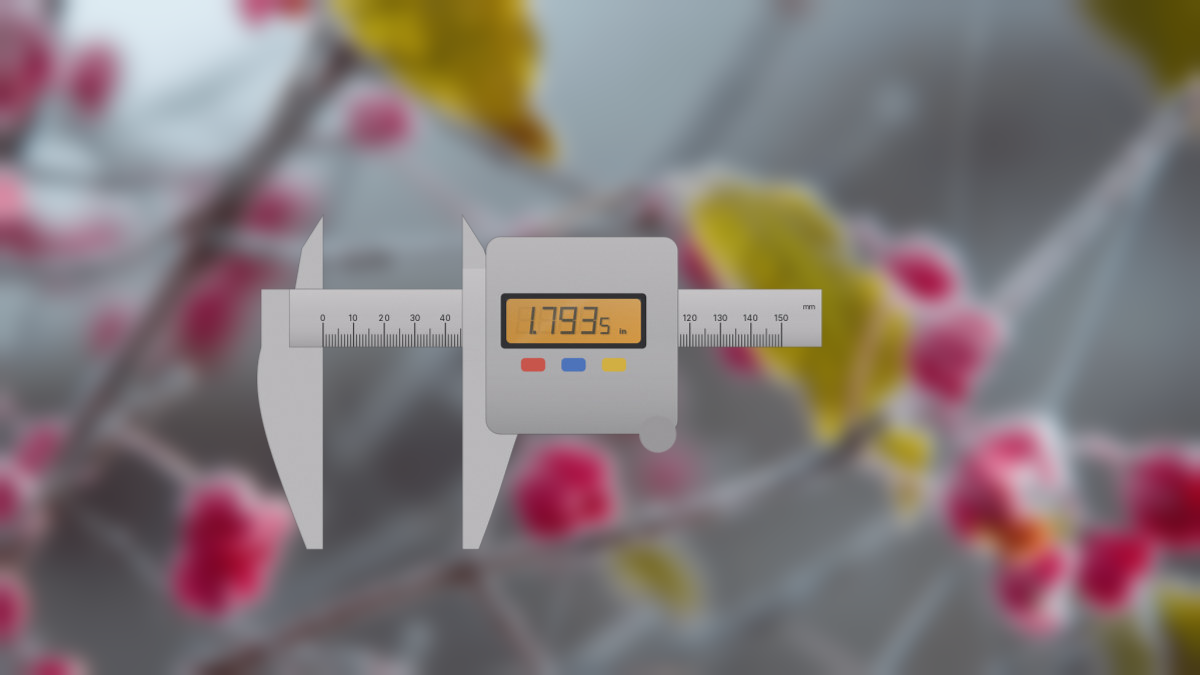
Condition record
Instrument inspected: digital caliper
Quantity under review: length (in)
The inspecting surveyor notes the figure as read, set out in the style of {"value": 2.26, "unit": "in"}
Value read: {"value": 1.7935, "unit": "in"}
